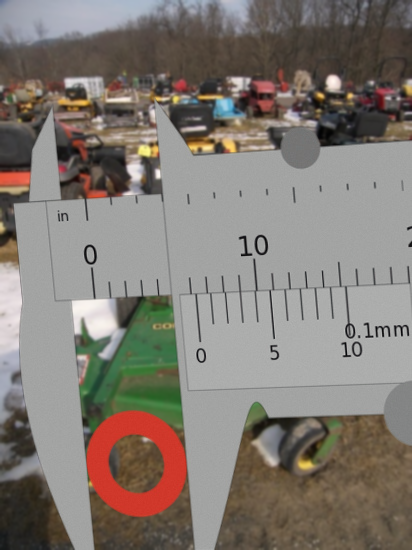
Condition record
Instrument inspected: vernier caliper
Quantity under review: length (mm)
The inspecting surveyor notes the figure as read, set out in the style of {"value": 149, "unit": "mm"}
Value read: {"value": 6.3, "unit": "mm"}
